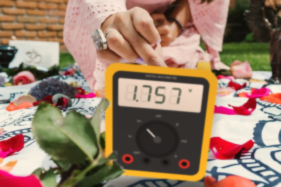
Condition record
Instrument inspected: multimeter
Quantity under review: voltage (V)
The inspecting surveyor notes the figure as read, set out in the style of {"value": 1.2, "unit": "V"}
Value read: {"value": 1.757, "unit": "V"}
